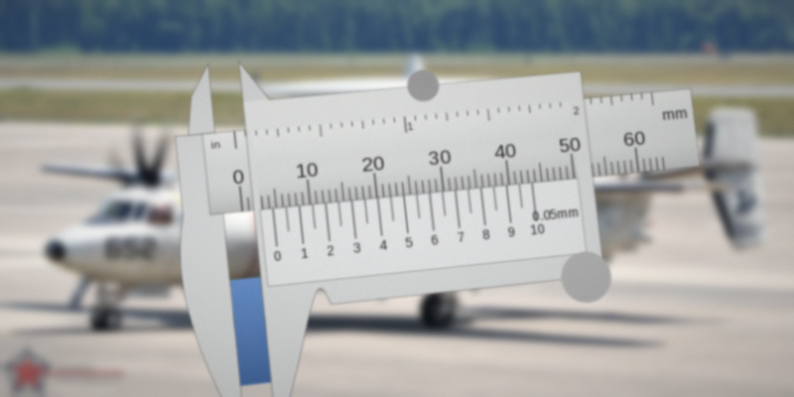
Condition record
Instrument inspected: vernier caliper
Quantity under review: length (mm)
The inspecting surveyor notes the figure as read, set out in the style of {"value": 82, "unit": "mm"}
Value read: {"value": 4.5, "unit": "mm"}
